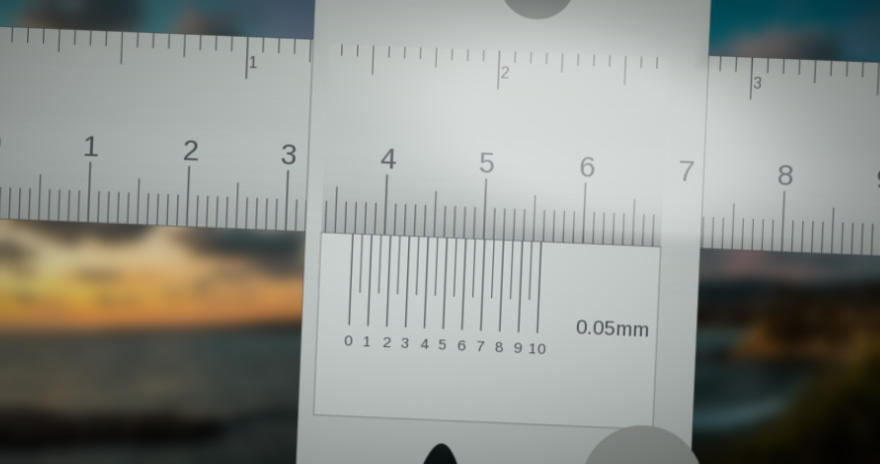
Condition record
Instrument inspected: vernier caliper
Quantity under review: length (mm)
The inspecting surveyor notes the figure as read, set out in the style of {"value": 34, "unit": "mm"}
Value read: {"value": 36.8, "unit": "mm"}
